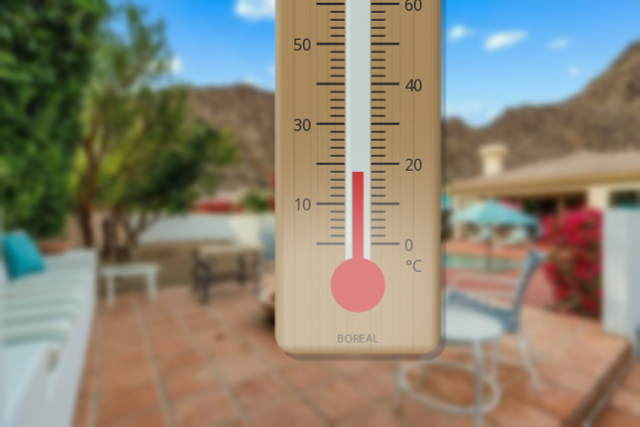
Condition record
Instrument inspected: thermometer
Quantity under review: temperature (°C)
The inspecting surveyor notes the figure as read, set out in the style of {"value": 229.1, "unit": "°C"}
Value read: {"value": 18, "unit": "°C"}
